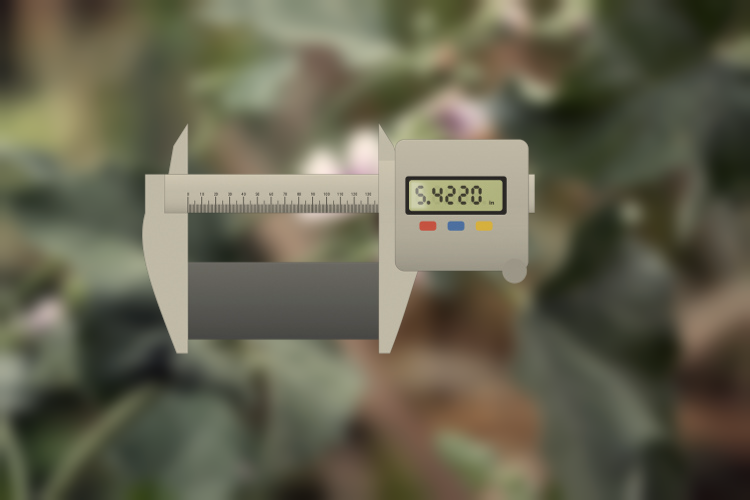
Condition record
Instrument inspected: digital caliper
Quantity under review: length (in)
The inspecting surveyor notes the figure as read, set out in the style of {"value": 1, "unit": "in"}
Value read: {"value": 5.4220, "unit": "in"}
